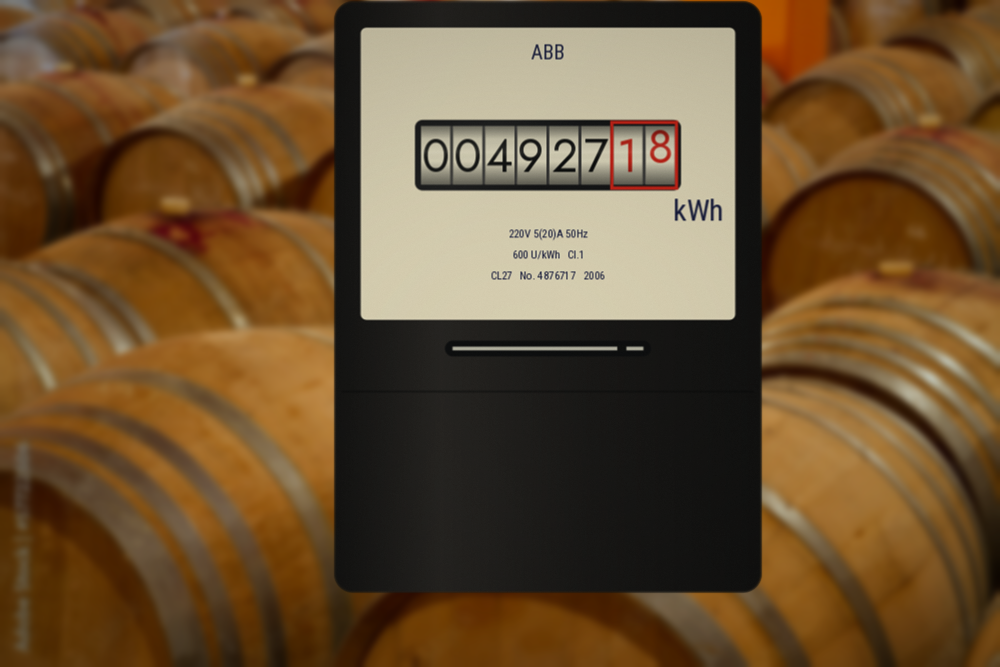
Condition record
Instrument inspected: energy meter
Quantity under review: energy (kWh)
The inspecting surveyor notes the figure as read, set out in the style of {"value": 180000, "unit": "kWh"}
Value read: {"value": 4927.18, "unit": "kWh"}
